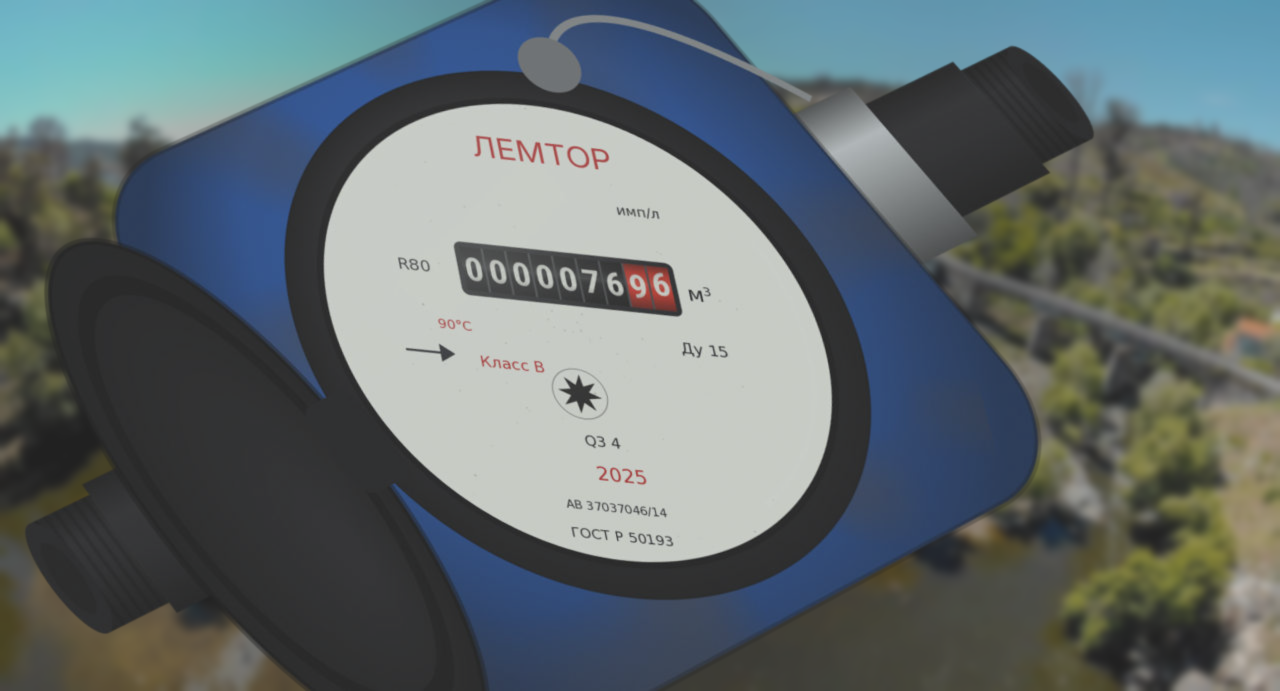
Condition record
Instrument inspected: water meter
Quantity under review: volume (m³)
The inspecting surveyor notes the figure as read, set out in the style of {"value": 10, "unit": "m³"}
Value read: {"value": 76.96, "unit": "m³"}
